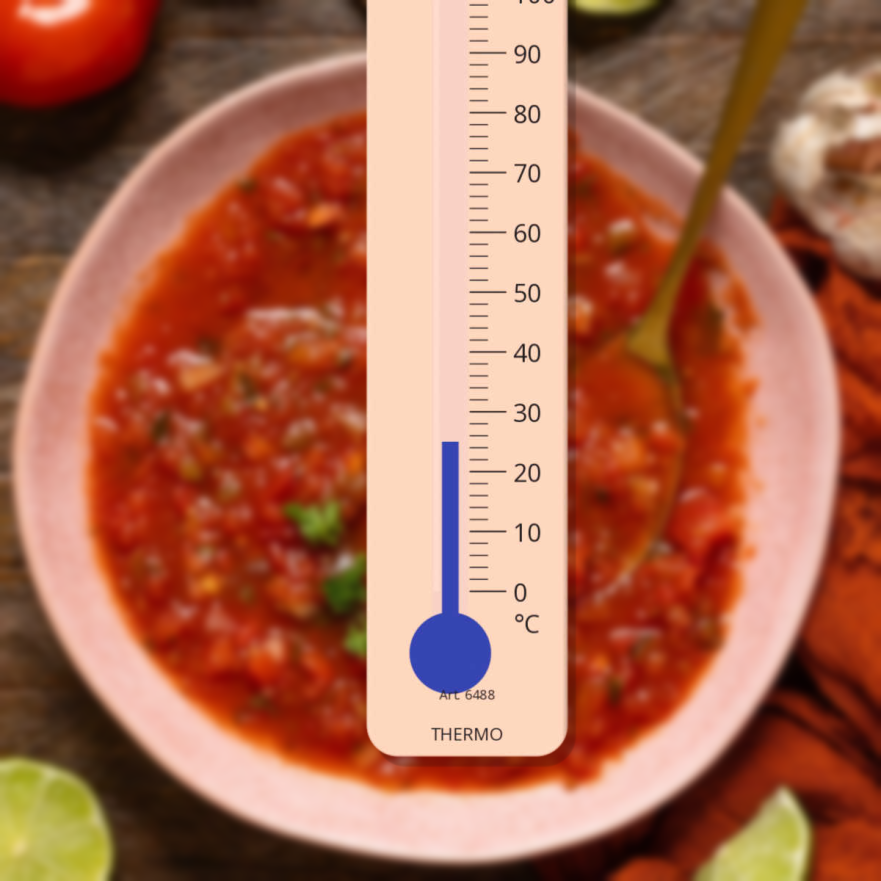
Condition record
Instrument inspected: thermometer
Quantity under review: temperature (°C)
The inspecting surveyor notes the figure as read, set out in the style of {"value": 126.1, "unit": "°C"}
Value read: {"value": 25, "unit": "°C"}
